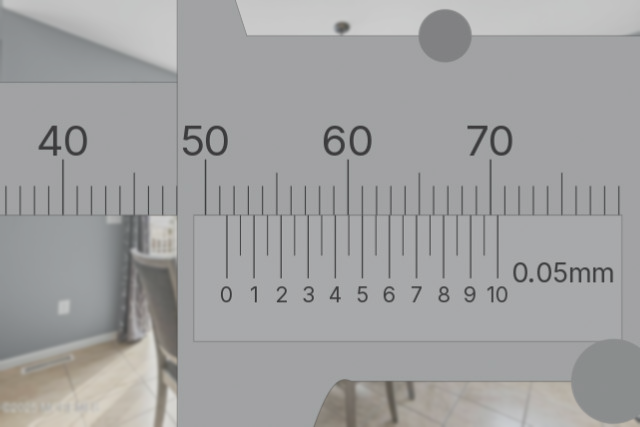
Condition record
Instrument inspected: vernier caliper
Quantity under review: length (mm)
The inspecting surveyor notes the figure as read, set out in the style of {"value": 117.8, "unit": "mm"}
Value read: {"value": 51.5, "unit": "mm"}
